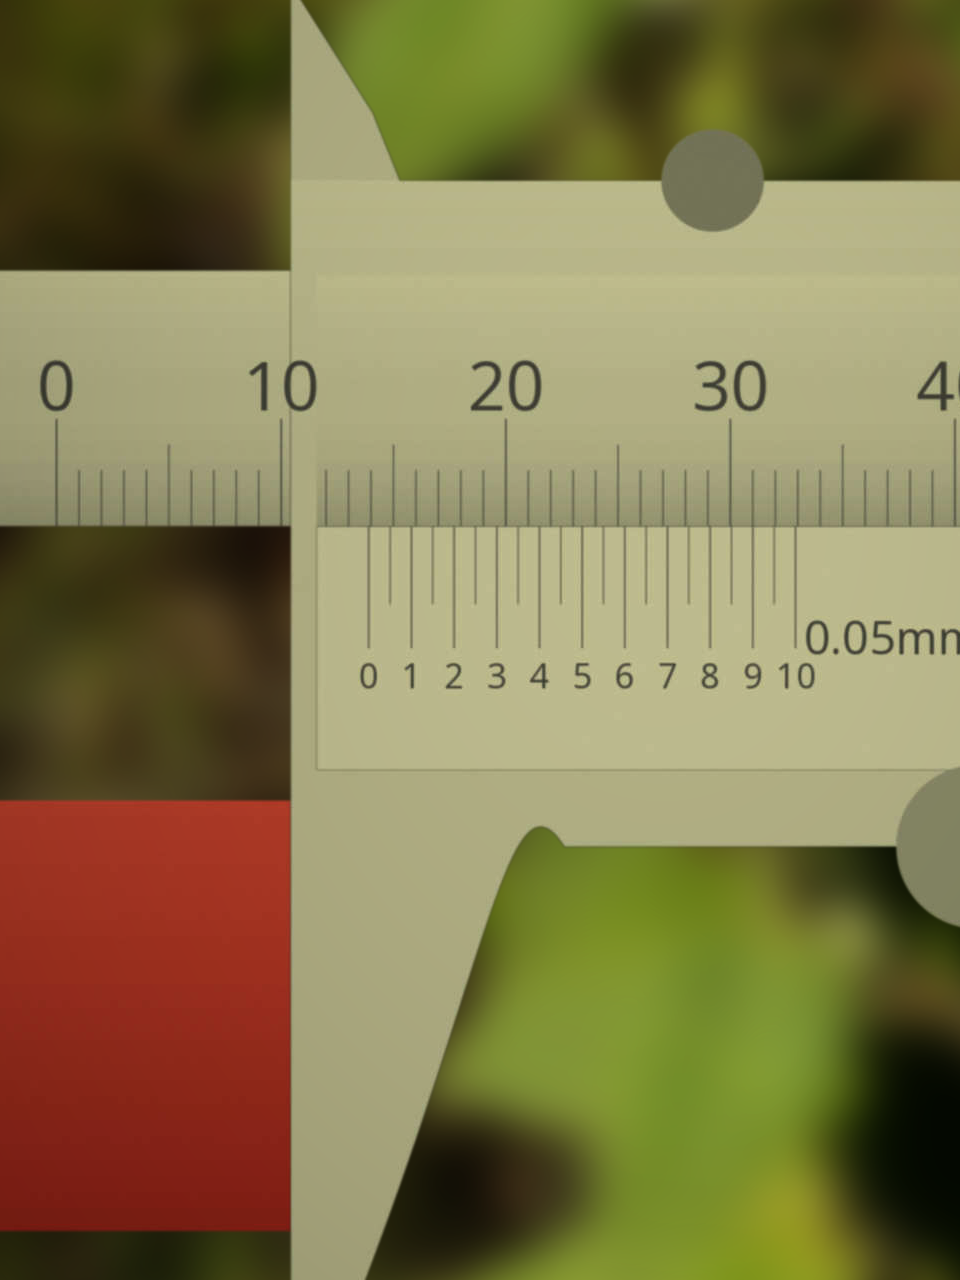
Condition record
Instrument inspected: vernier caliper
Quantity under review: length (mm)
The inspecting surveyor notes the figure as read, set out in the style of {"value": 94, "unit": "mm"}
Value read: {"value": 13.9, "unit": "mm"}
